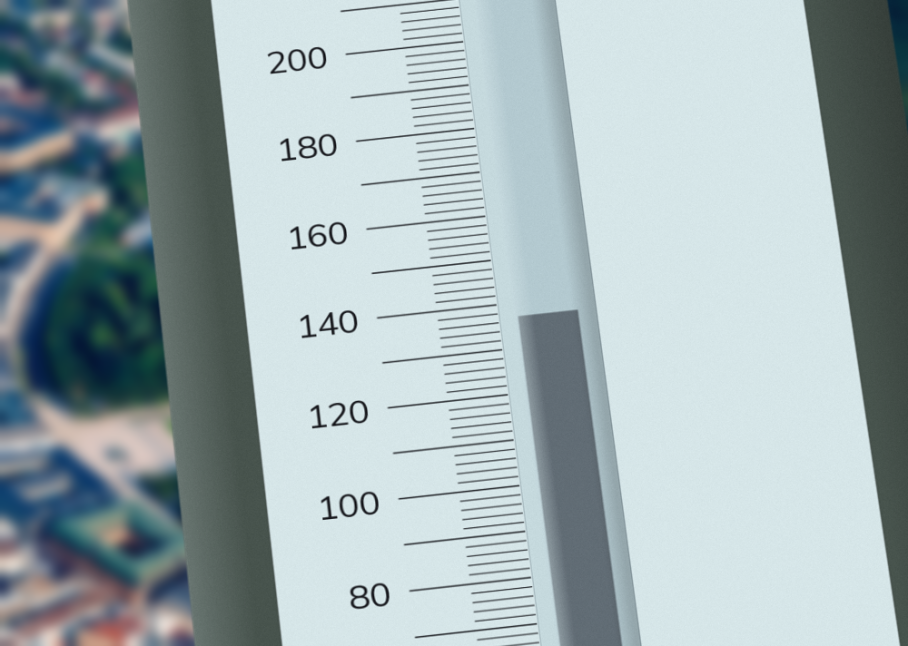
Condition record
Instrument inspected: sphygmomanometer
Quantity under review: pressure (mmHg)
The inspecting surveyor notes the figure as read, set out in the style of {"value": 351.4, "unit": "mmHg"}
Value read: {"value": 137, "unit": "mmHg"}
